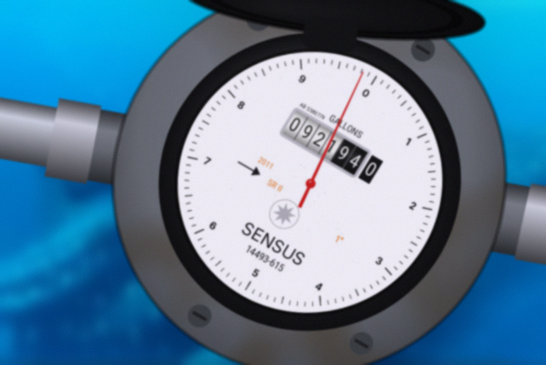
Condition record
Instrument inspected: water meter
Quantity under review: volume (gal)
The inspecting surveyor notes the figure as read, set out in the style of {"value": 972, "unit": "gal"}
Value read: {"value": 921939.8, "unit": "gal"}
